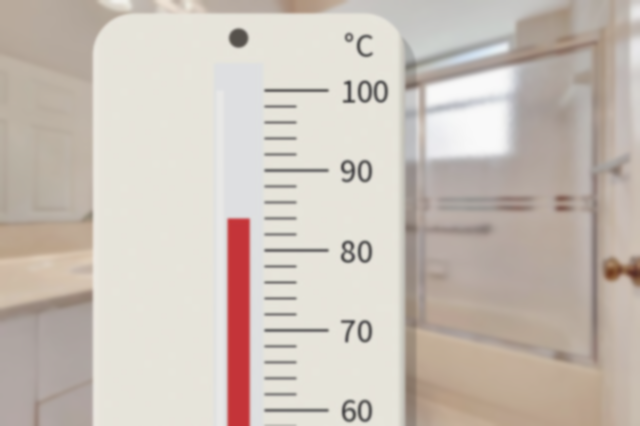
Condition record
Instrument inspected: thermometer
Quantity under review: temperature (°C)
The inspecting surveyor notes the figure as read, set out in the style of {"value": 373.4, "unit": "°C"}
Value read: {"value": 84, "unit": "°C"}
